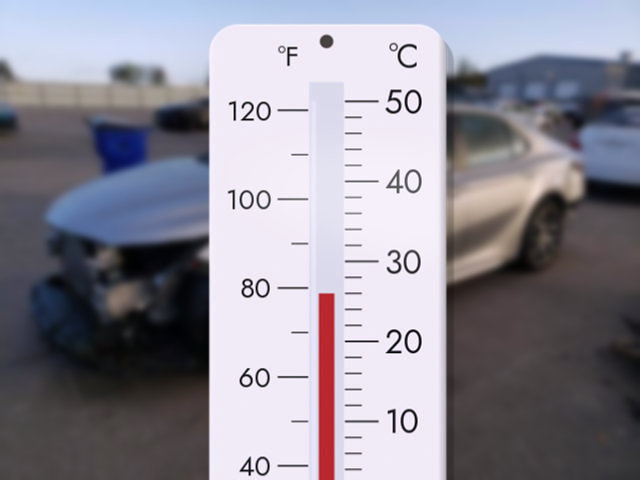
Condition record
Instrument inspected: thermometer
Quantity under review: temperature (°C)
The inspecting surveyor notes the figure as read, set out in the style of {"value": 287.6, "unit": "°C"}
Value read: {"value": 26, "unit": "°C"}
